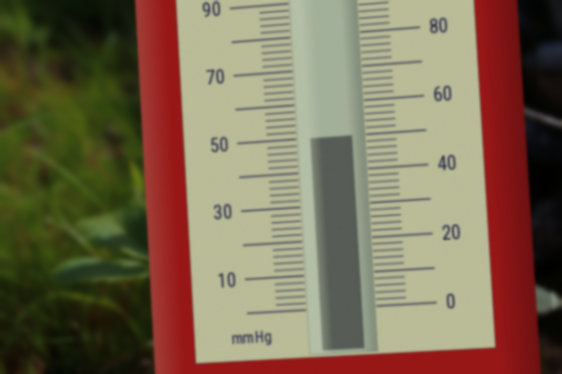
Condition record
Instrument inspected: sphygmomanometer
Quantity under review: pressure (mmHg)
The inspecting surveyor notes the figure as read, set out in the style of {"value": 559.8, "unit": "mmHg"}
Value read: {"value": 50, "unit": "mmHg"}
